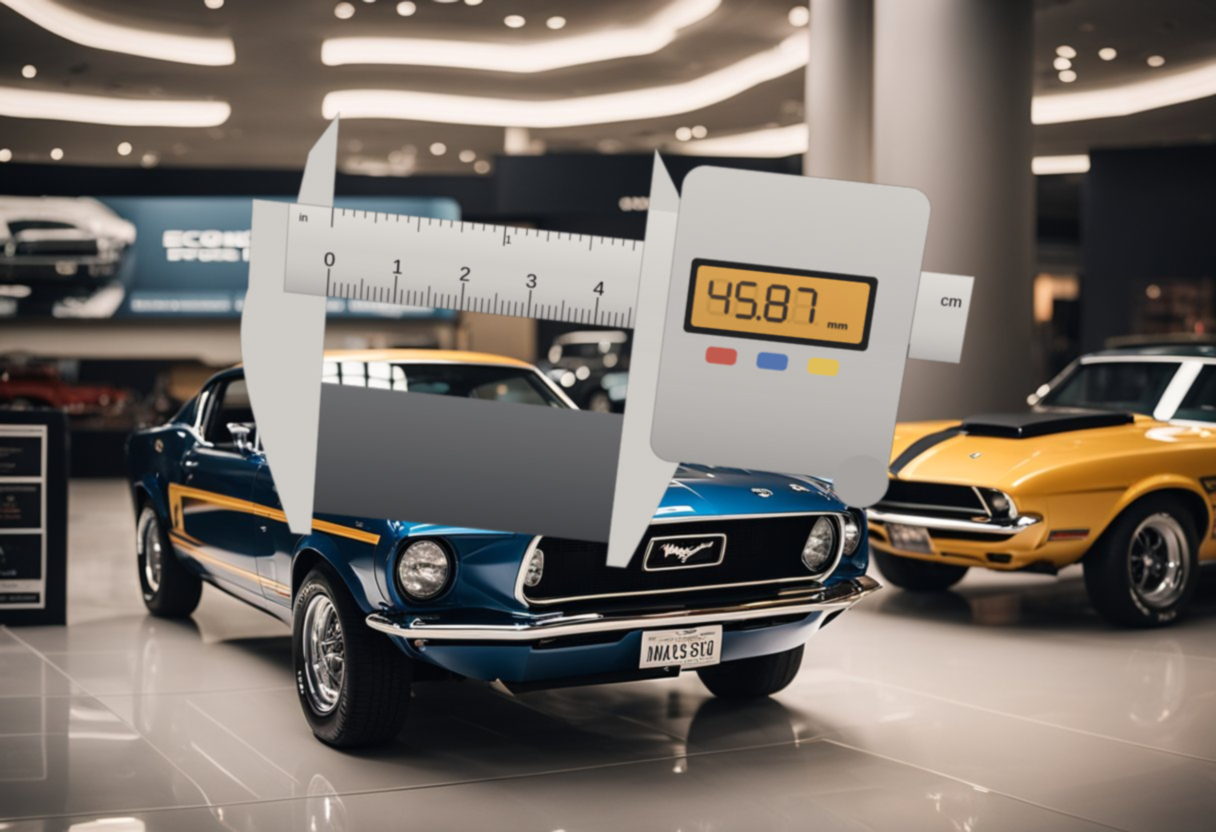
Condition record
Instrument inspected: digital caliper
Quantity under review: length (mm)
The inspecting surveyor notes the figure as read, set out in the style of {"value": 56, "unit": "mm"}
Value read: {"value": 45.87, "unit": "mm"}
